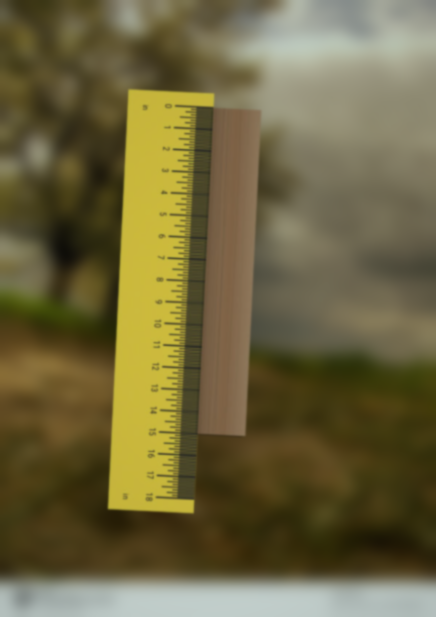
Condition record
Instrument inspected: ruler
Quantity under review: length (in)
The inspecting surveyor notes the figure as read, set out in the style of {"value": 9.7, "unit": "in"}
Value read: {"value": 15, "unit": "in"}
